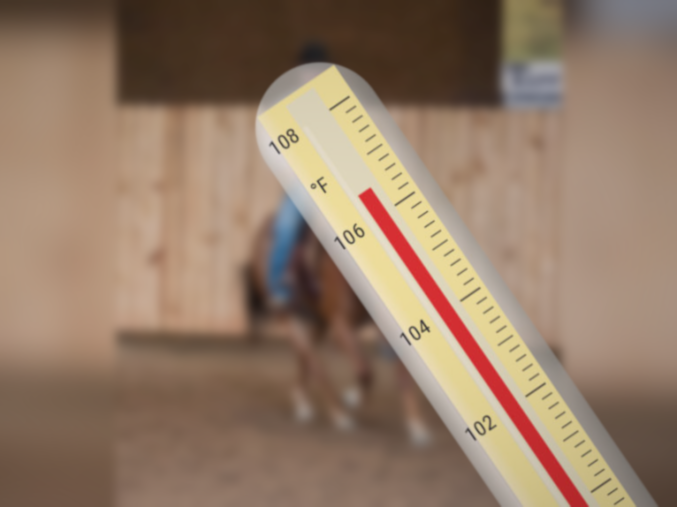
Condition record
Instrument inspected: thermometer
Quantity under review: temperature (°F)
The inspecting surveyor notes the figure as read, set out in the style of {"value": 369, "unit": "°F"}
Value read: {"value": 106.5, "unit": "°F"}
